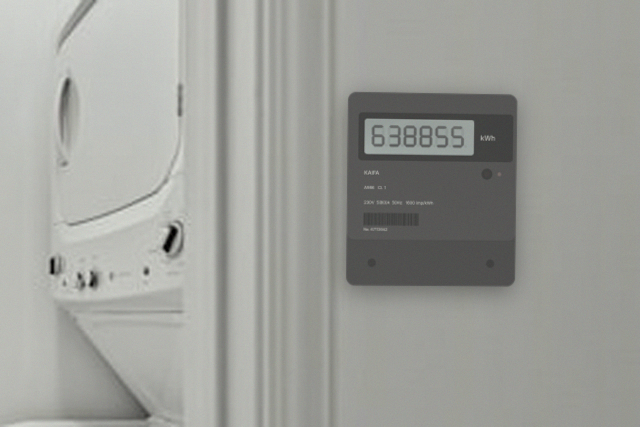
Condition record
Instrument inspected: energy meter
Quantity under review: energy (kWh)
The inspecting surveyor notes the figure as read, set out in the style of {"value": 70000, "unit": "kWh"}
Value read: {"value": 638855, "unit": "kWh"}
